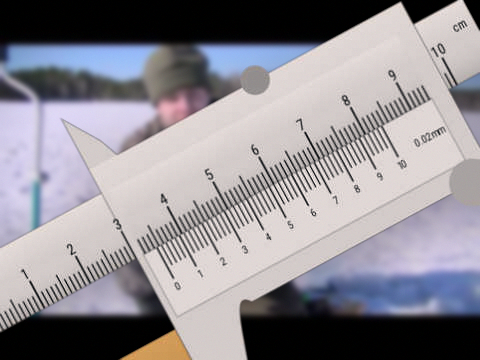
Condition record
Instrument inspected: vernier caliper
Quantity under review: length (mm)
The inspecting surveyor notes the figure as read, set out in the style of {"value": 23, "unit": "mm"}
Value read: {"value": 34.5, "unit": "mm"}
